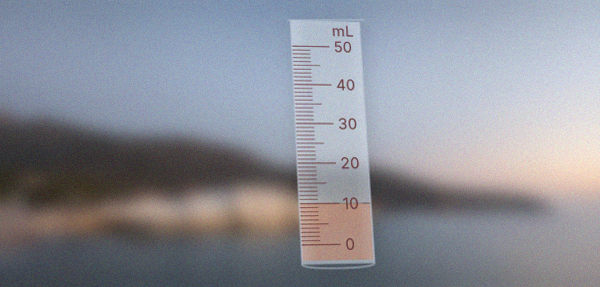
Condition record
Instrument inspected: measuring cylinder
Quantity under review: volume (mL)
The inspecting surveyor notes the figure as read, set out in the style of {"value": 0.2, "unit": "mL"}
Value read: {"value": 10, "unit": "mL"}
